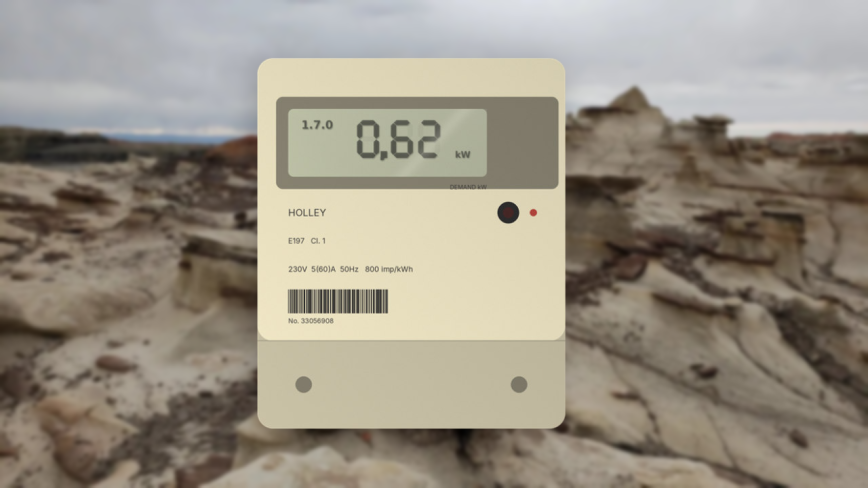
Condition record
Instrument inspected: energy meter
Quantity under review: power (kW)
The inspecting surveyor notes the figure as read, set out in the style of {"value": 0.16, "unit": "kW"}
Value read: {"value": 0.62, "unit": "kW"}
